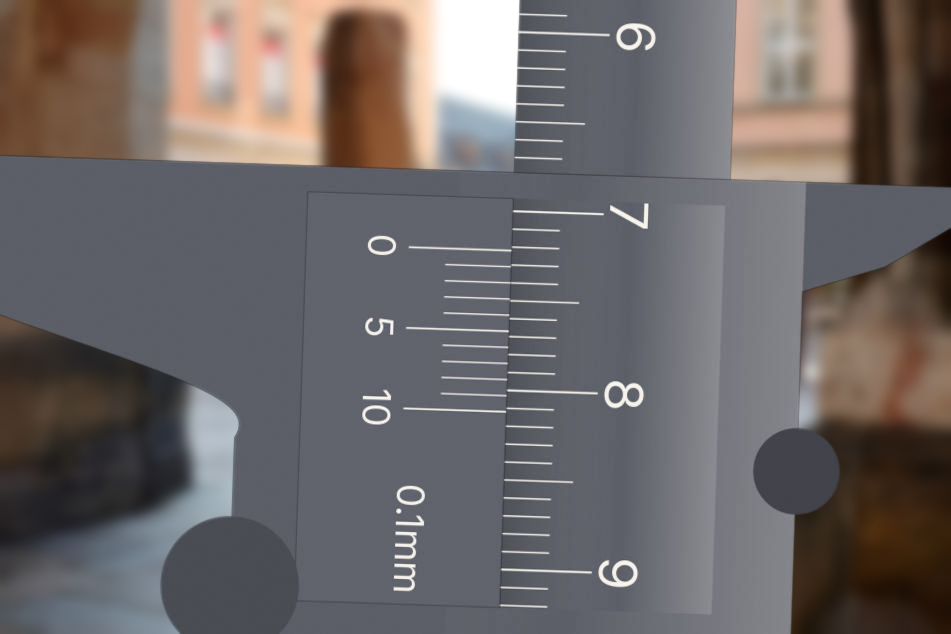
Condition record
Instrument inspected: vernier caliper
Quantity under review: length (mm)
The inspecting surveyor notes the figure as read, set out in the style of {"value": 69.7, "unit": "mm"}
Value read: {"value": 72.2, "unit": "mm"}
